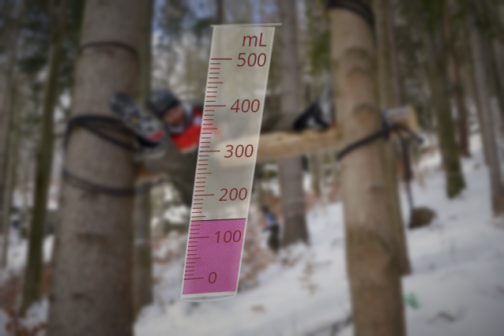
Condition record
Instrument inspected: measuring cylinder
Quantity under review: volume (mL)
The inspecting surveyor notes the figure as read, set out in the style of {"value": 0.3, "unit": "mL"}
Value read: {"value": 140, "unit": "mL"}
